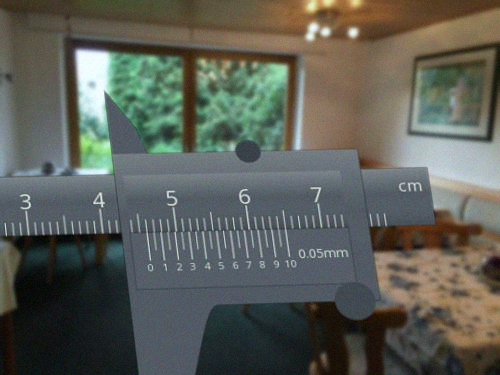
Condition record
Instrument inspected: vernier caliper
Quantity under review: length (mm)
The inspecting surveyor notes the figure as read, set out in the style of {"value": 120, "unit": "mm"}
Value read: {"value": 46.0, "unit": "mm"}
